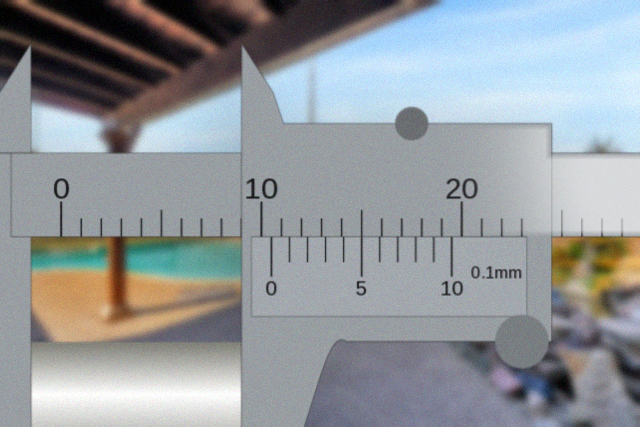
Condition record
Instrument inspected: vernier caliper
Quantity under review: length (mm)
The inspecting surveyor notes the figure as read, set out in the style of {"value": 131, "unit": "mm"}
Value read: {"value": 10.5, "unit": "mm"}
